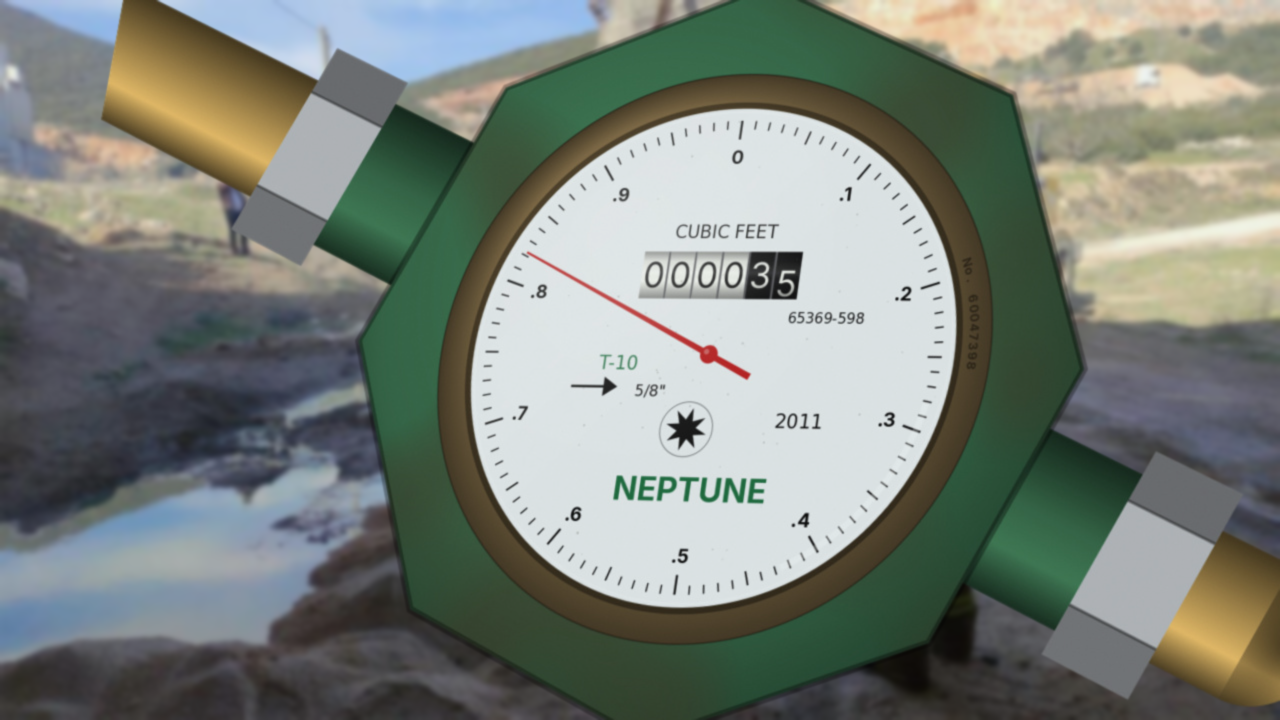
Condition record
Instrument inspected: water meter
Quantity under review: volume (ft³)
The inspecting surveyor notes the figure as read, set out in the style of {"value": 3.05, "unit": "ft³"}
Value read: {"value": 34.82, "unit": "ft³"}
